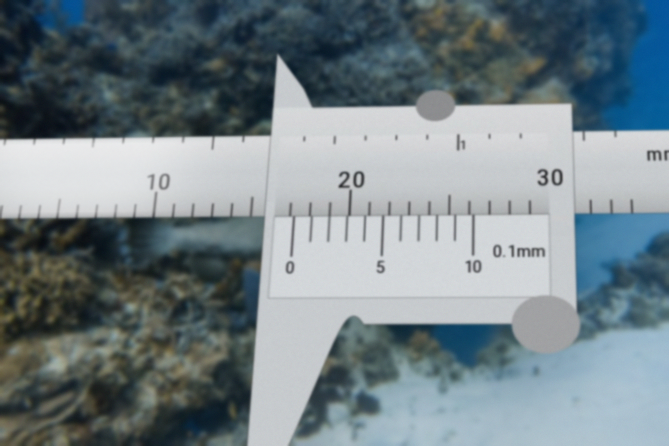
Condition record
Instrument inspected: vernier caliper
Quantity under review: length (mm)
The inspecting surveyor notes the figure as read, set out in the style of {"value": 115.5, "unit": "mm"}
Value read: {"value": 17.2, "unit": "mm"}
